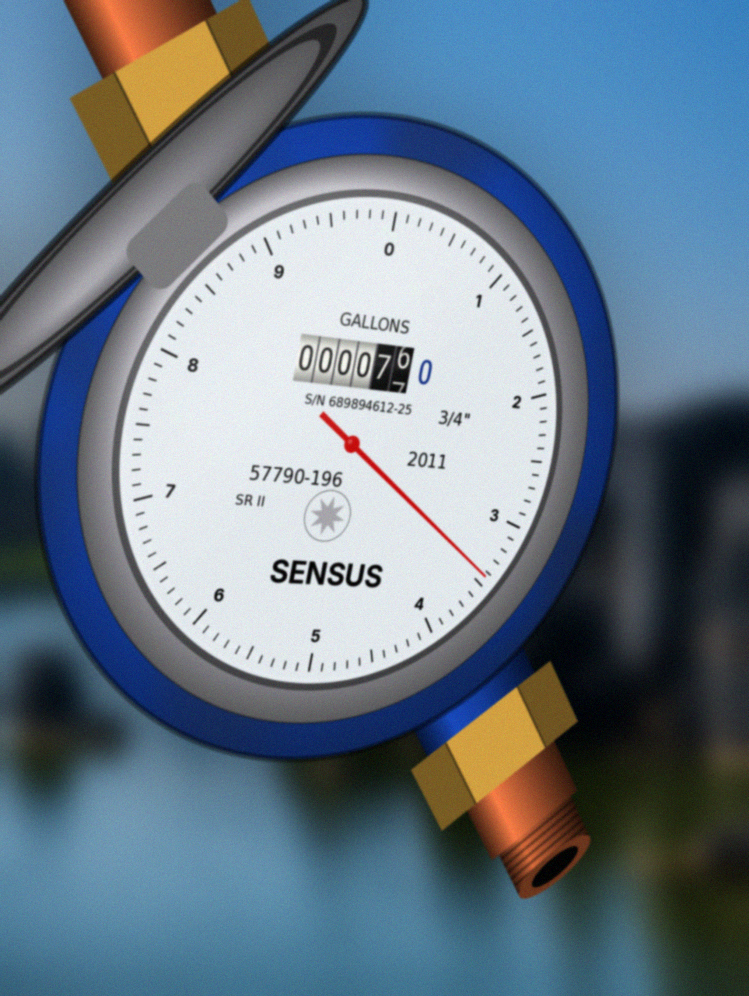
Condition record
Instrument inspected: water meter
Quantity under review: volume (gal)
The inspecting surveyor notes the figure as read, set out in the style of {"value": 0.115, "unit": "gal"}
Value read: {"value": 763.4, "unit": "gal"}
